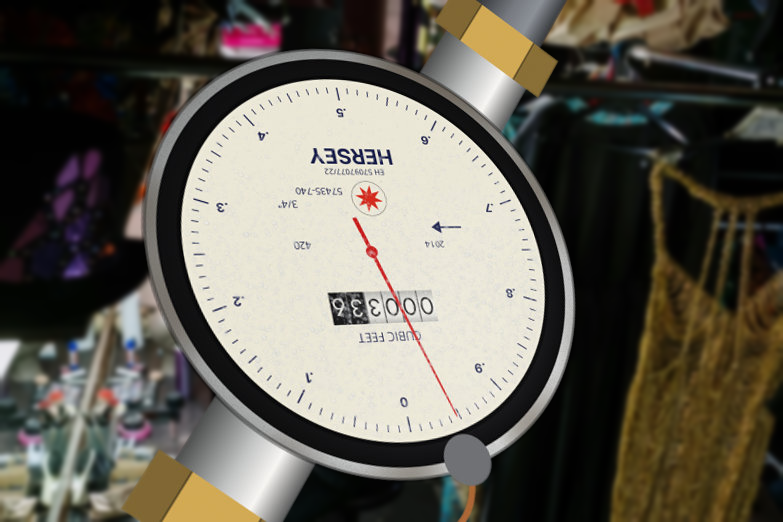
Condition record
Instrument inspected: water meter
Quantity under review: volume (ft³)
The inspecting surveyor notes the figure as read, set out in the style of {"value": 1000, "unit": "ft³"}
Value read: {"value": 335.95, "unit": "ft³"}
